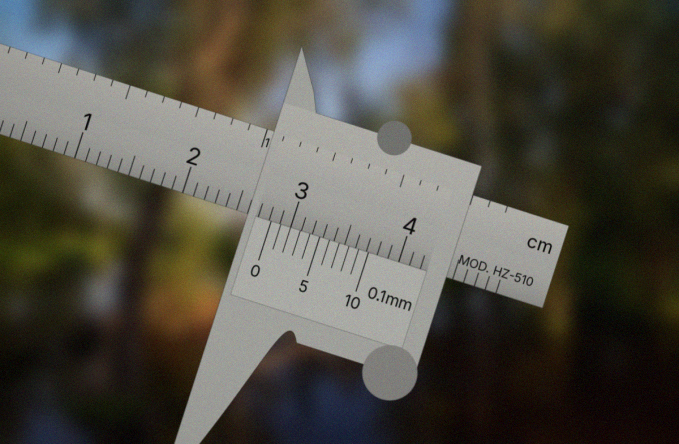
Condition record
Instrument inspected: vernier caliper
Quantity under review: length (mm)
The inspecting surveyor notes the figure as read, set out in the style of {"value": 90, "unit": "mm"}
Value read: {"value": 28.2, "unit": "mm"}
